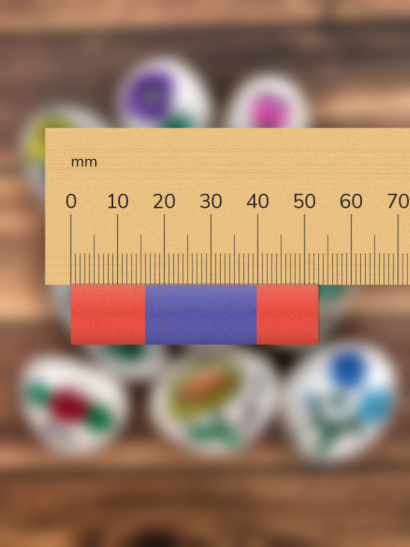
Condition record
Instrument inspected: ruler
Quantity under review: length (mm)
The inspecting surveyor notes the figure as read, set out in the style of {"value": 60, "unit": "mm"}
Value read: {"value": 53, "unit": "mm"}
